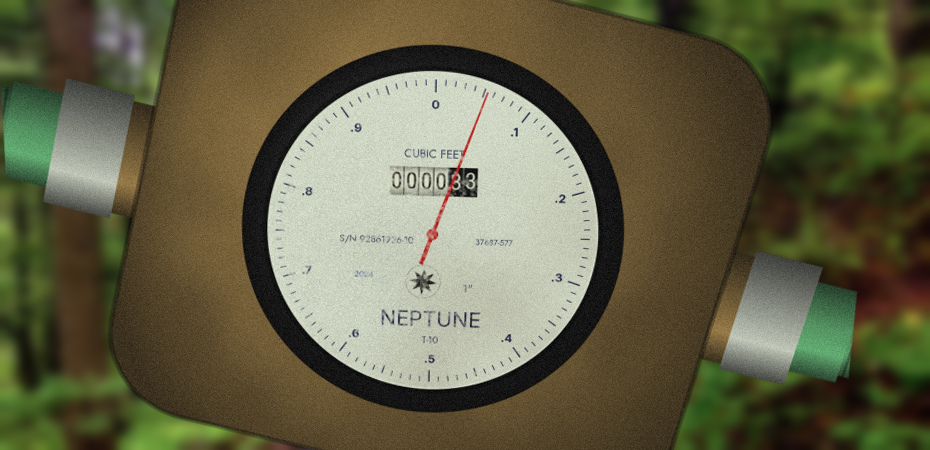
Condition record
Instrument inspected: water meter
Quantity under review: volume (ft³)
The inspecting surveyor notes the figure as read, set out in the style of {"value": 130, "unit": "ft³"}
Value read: {"value": 83.05, "unit": "ft³"}
